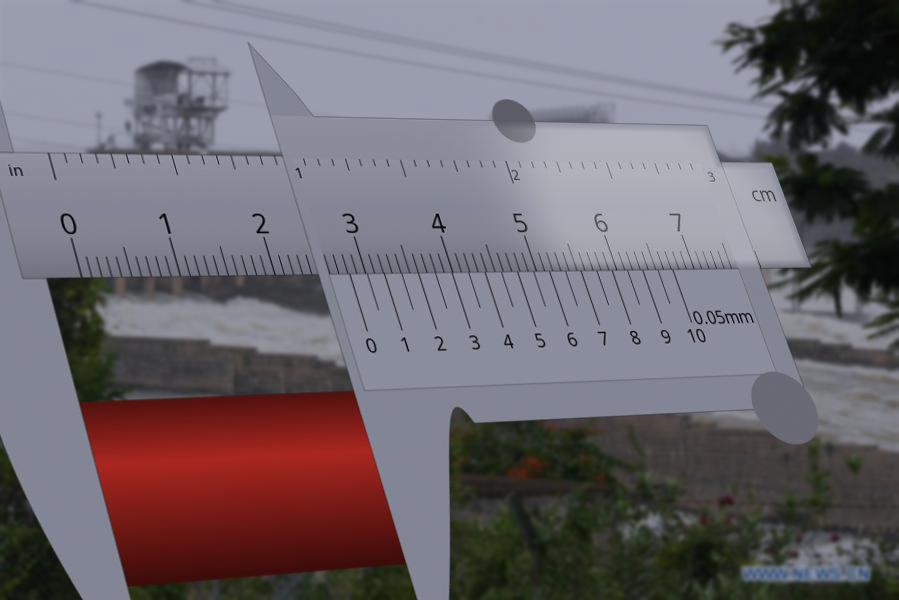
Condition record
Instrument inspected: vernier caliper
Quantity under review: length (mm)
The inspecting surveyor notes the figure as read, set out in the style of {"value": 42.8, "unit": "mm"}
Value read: {"value": 28.2, "unit": "mm"}
